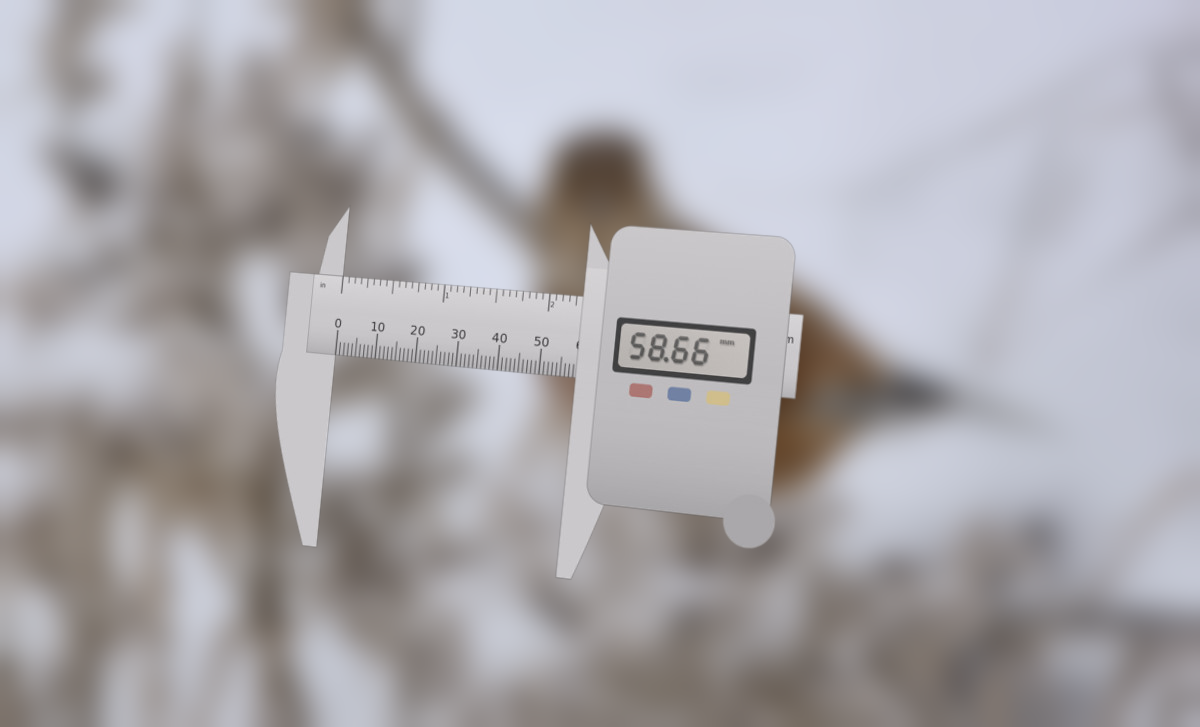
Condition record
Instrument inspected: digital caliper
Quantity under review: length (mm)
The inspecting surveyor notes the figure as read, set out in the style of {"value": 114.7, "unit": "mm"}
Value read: {"value": 58.66, "unit": "mm"}
